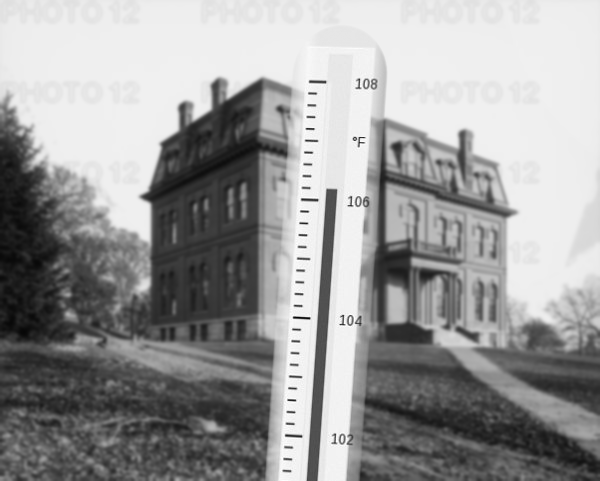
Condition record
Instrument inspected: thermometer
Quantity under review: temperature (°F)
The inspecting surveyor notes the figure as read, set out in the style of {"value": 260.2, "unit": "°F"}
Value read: {"value": 106.2, "unit": "°F"}
